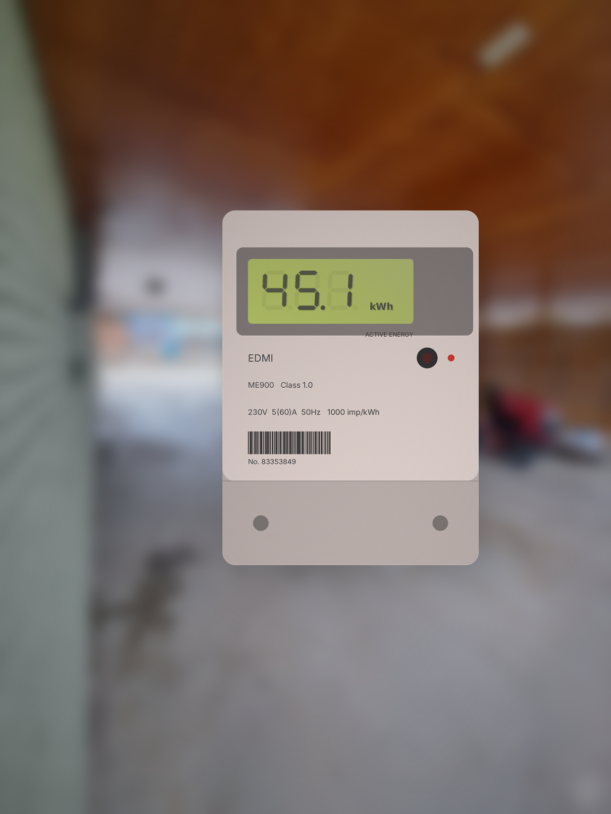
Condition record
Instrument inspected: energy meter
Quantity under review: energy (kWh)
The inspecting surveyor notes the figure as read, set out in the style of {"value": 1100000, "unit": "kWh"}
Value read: {"value": 45.1, "unit": "kWh"}
